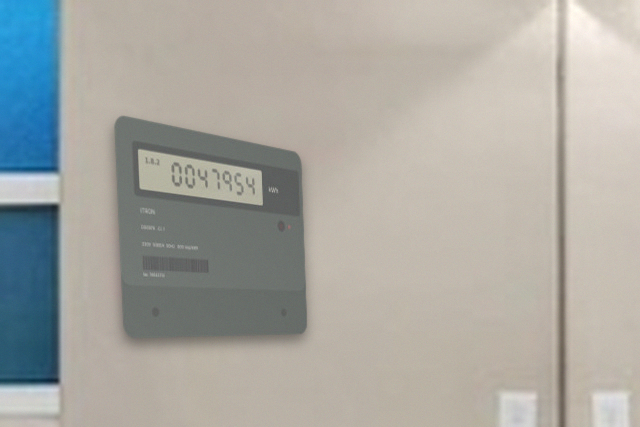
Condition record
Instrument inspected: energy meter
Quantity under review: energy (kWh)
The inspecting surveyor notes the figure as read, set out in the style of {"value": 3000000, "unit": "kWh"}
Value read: {"value": 47954, "unit": "kWh"}
